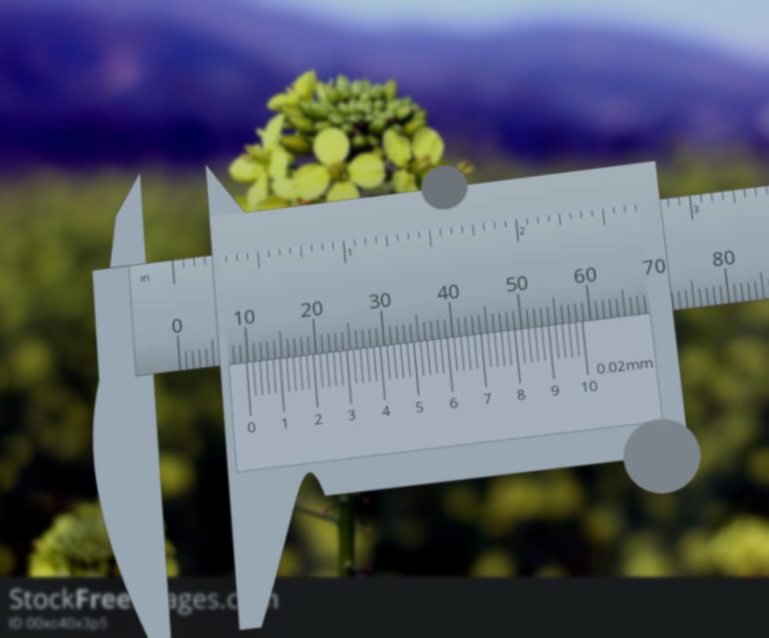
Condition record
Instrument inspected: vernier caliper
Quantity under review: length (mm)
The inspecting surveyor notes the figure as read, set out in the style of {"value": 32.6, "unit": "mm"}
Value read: {"value": 9.8, "unit": "mm"}
